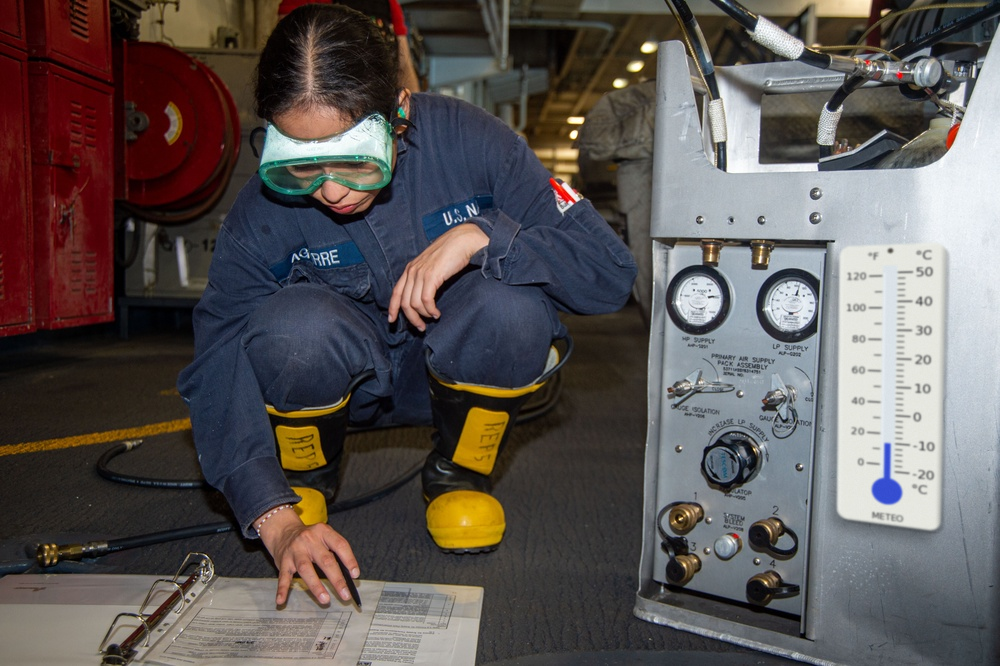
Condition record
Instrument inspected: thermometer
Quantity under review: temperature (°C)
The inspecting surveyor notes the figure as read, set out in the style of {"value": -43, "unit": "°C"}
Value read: {"value": -10, "unit": "°C"}
